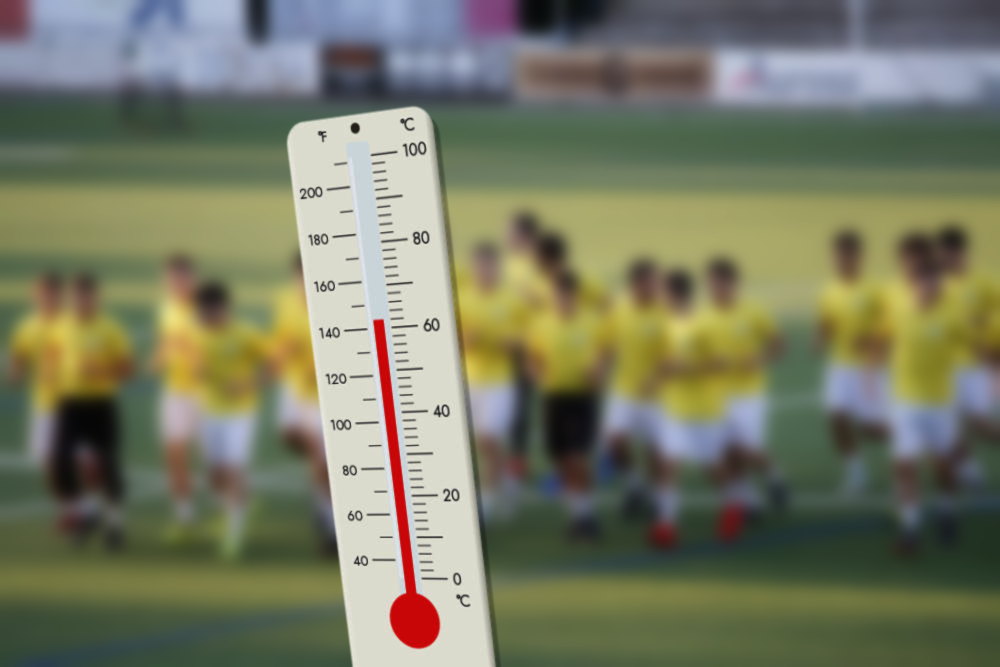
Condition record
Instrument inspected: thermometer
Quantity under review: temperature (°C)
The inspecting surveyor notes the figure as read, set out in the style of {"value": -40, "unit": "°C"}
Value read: {"value": 62, "unit": "°C"}
